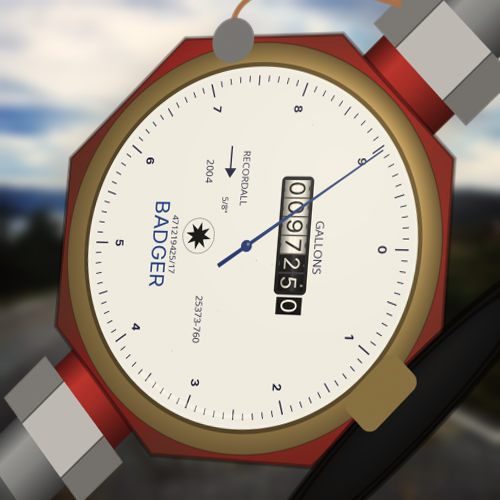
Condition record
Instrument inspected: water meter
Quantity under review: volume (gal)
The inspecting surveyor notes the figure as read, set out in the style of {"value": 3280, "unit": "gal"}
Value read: {"value": 97249.0, "unit": "gal"}
